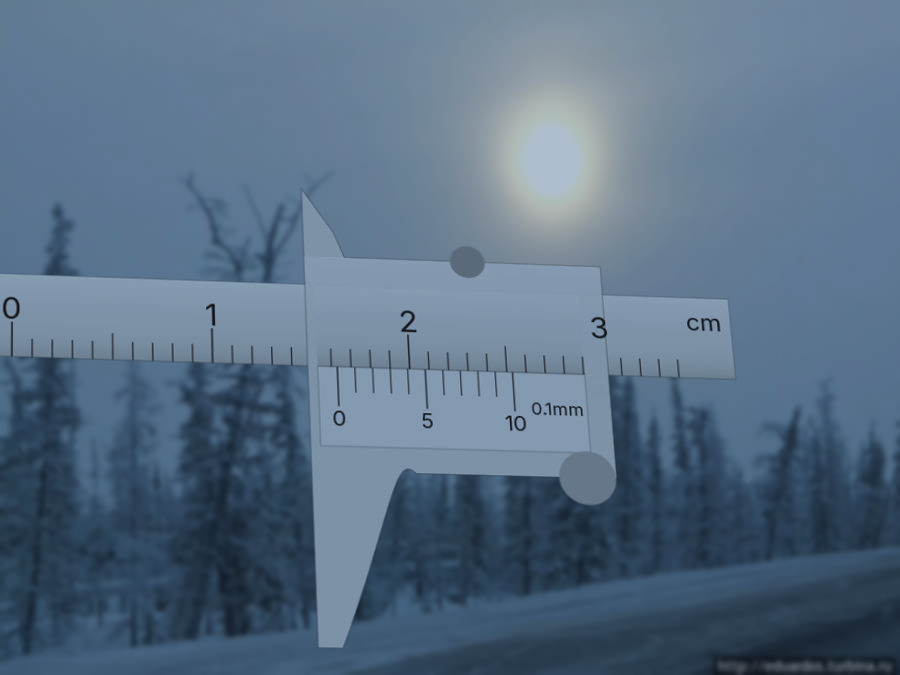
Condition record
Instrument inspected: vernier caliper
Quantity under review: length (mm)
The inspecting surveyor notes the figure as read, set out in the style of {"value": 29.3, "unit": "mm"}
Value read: {"value": 16.3, "unit": "mm"}
